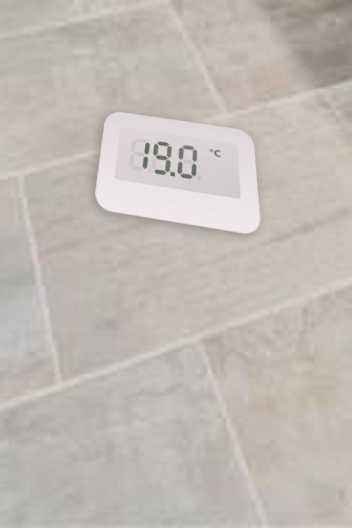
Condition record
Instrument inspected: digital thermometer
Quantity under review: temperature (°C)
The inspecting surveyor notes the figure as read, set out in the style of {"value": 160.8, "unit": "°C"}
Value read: {"value": 19.0, "unit": "°C"}
